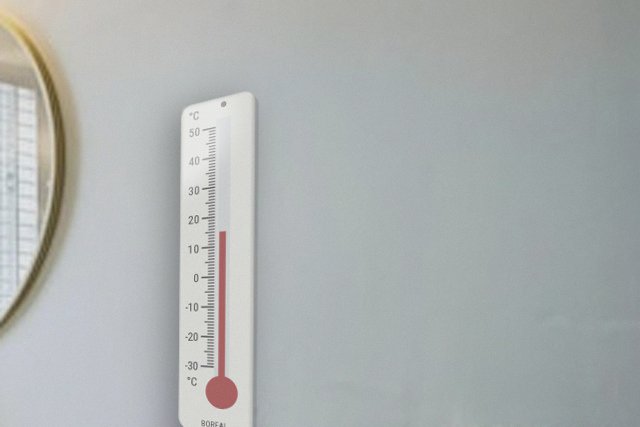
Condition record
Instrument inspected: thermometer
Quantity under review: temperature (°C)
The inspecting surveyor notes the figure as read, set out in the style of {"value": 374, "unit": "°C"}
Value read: {"value": 15, "unit": "°C"}
